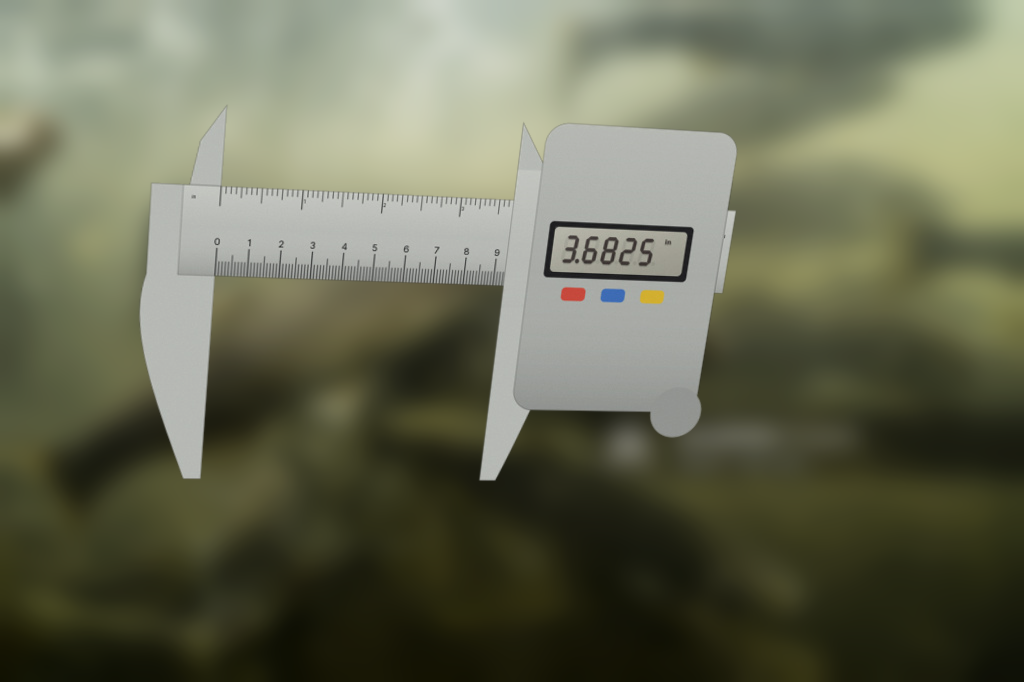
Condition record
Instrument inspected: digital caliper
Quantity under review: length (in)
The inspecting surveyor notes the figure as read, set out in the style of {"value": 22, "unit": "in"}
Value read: {"value": 3.6825, "unit": "in"}
